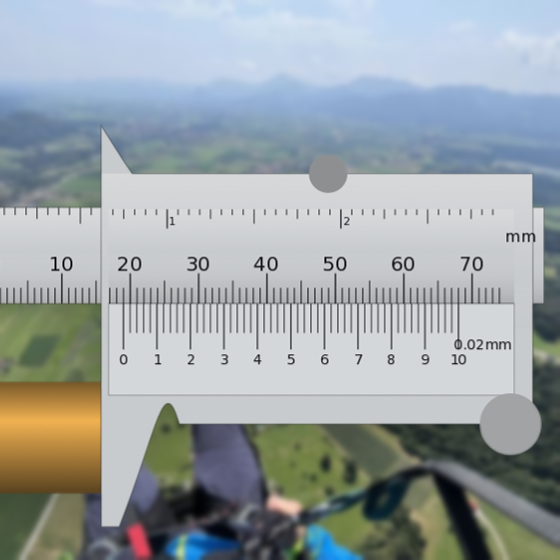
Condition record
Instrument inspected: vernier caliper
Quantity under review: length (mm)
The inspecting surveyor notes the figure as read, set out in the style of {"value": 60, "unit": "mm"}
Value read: {"value": 19.0, "unit": "mm"}
